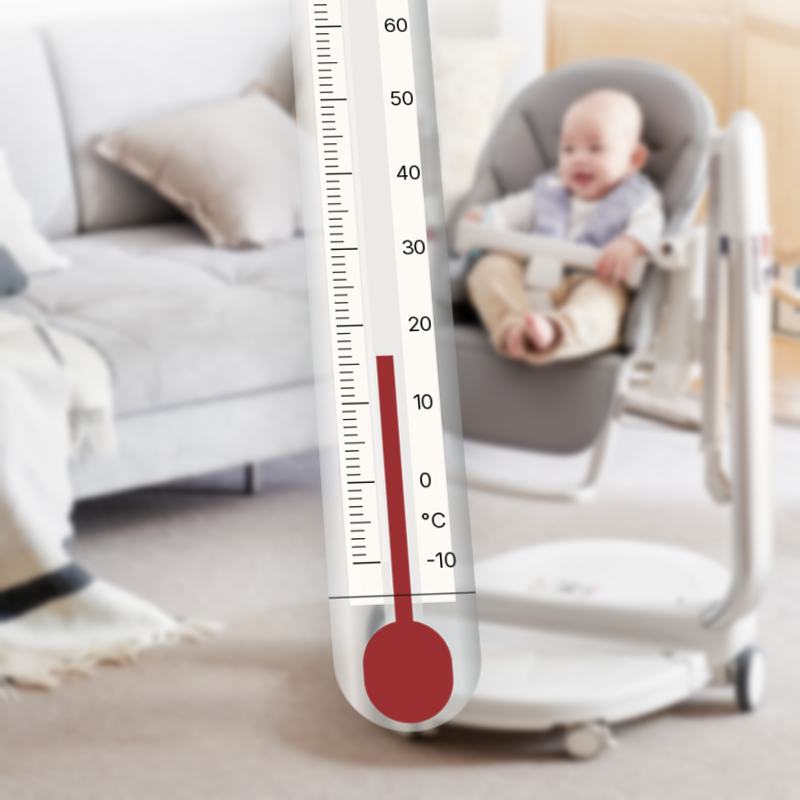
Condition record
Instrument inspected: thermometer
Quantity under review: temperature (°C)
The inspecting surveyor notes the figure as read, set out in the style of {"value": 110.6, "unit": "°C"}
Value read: {"value": 16, "unit": "°C"}
